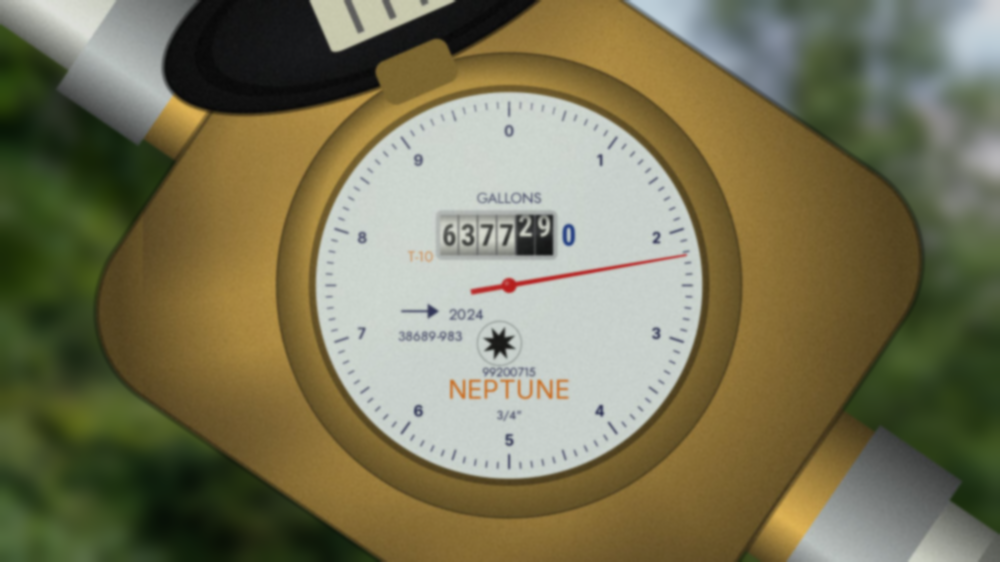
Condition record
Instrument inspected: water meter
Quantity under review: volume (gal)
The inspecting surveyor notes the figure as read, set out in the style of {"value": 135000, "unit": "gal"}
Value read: {"value": 6377292.2, "unit": "gal"}
